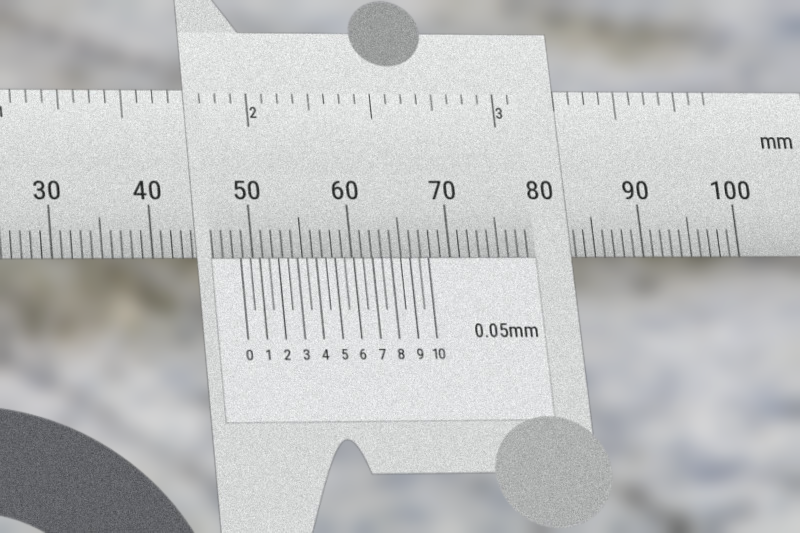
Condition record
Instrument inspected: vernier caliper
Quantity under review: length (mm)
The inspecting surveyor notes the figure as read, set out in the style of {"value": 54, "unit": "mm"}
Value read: {"value": 48.8, "unit": "mm"}
